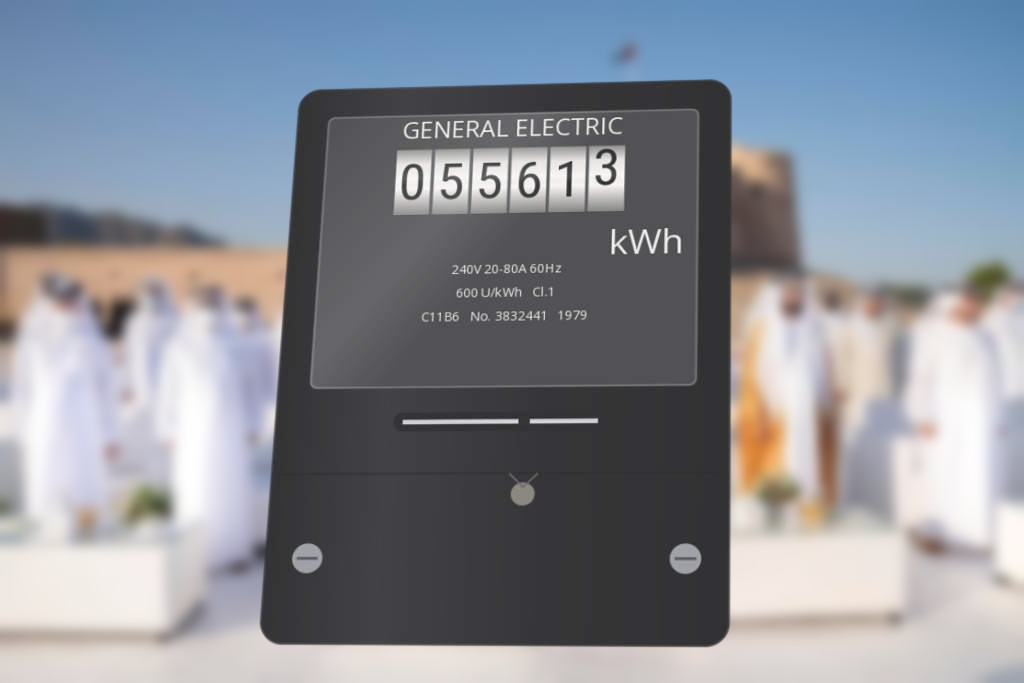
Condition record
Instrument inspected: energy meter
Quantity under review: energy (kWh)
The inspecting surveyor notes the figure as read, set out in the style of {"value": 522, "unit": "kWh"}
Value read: {"value": 55613, "unit": "kWh"}
